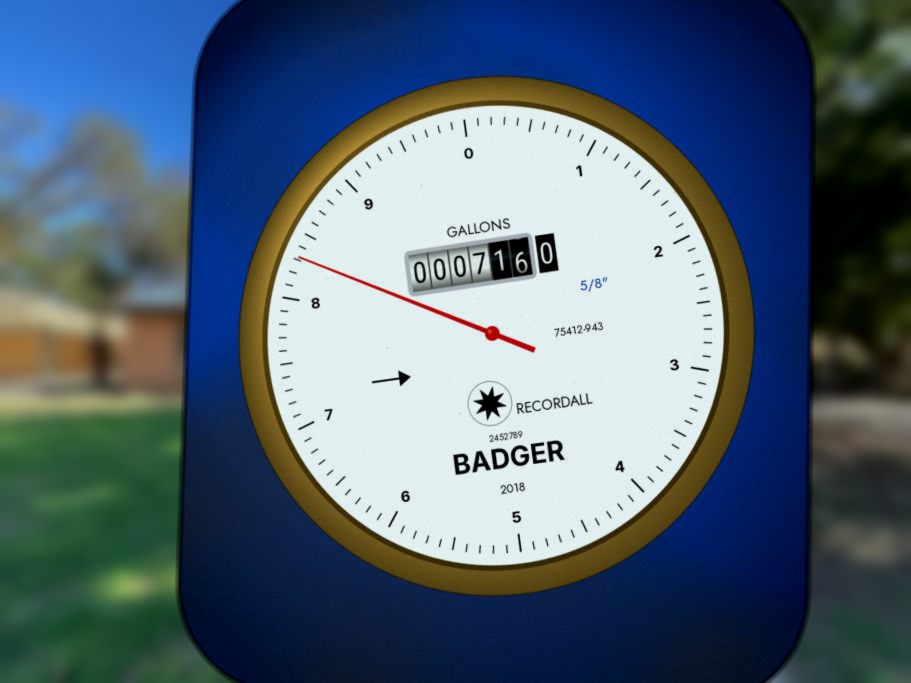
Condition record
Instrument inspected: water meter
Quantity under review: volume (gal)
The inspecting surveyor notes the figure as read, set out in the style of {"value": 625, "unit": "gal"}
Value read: {"value": 7158.3, "unit": "gal"}
